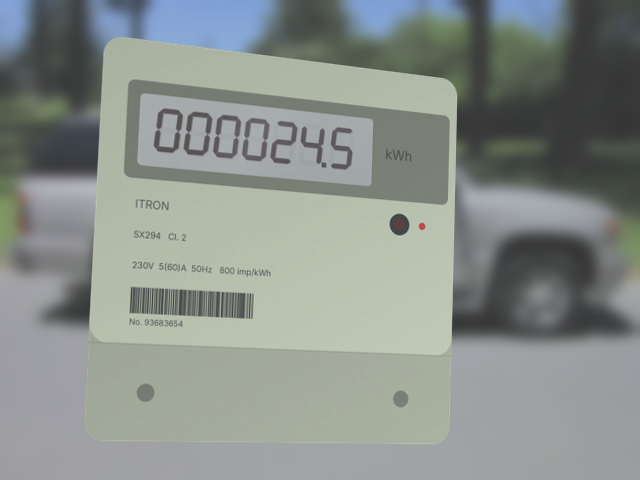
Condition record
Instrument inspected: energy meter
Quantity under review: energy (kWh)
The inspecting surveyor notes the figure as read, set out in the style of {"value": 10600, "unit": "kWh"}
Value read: {"value": 24.5, "unit": "kWh"}
